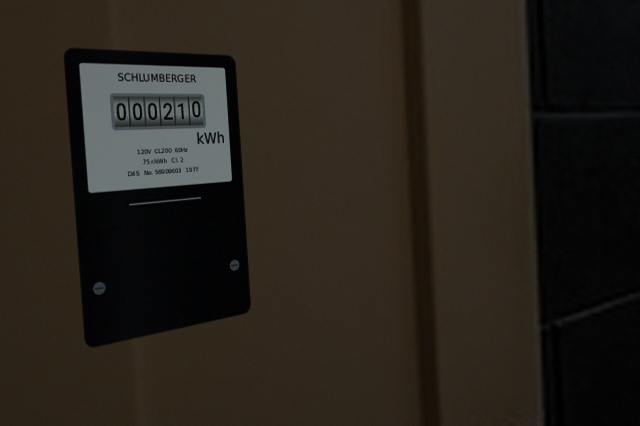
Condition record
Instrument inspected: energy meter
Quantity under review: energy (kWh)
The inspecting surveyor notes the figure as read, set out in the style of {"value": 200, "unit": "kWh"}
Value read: {"value": 210, "unit": "kWh"}
